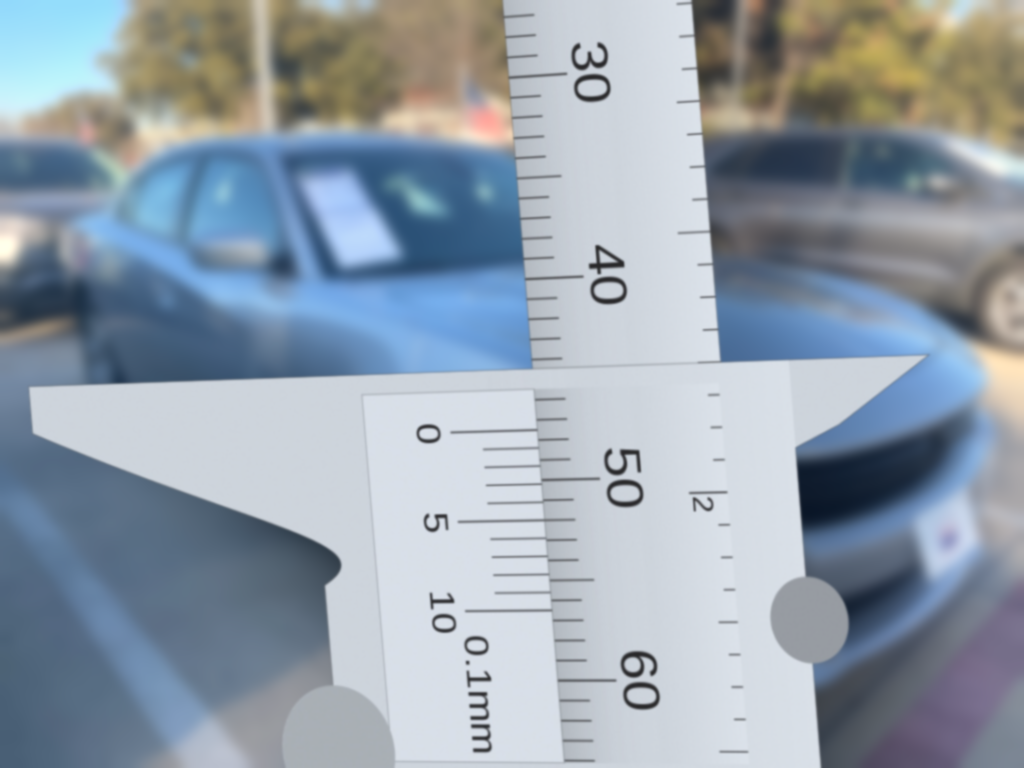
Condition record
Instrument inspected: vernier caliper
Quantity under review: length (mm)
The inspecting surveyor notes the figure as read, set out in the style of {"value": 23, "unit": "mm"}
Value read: {"value": 47.5, "unit": "mm"}
